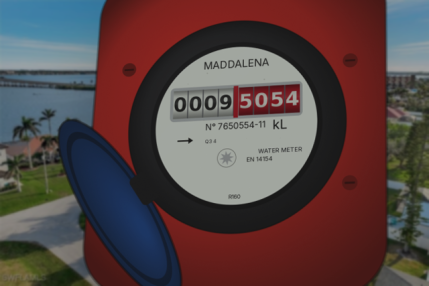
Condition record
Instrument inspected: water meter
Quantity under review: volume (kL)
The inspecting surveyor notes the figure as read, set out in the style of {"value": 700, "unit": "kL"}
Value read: {"value": 9.5054, "unit": "kL"}
